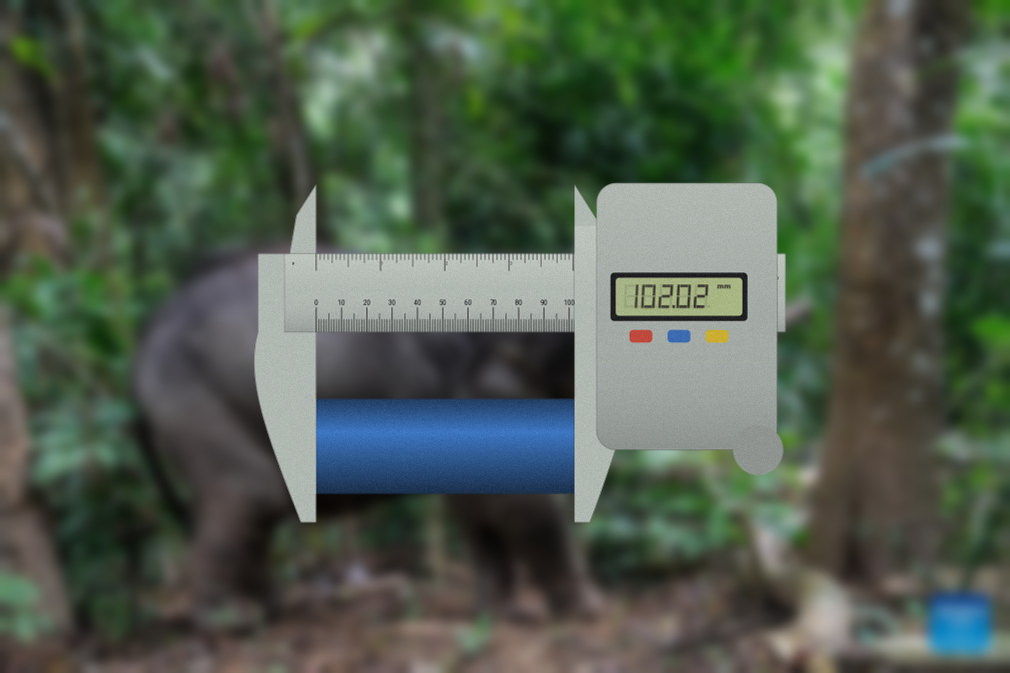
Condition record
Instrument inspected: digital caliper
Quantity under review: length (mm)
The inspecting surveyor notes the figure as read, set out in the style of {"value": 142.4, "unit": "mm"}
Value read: {"value": 102.02, "unit": "mm"}
